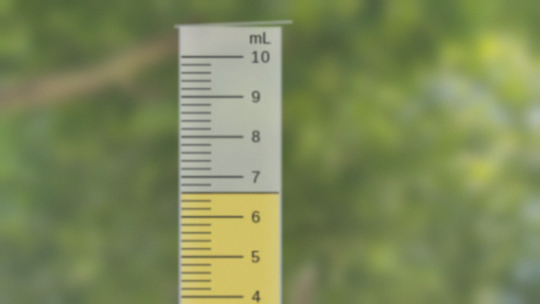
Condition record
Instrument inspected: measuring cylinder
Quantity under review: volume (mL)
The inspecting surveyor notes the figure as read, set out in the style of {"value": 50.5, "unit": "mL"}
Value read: {"value": 6.6, "unit": "mL"}
